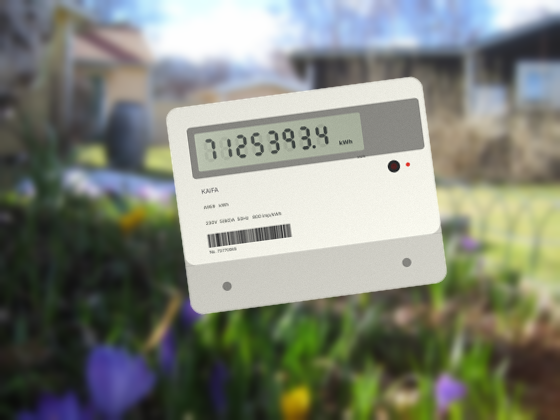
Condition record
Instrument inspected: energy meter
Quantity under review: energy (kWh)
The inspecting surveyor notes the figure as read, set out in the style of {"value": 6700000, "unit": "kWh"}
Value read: {"value": 7125393.4, "unit": "kWh"}
